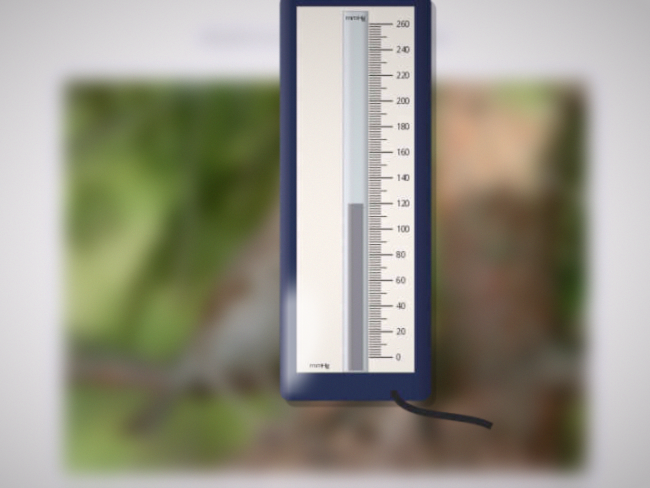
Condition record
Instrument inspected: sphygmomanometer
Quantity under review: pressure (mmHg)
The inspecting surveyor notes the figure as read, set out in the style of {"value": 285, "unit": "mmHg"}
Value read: {"value": 120, "unit": "mmHg"}
